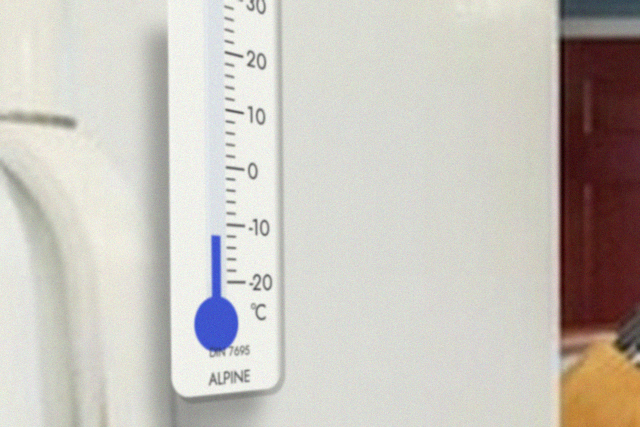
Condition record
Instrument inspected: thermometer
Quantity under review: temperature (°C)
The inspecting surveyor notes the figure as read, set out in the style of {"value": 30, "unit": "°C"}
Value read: {"value": -12, "unit": "°C"}
